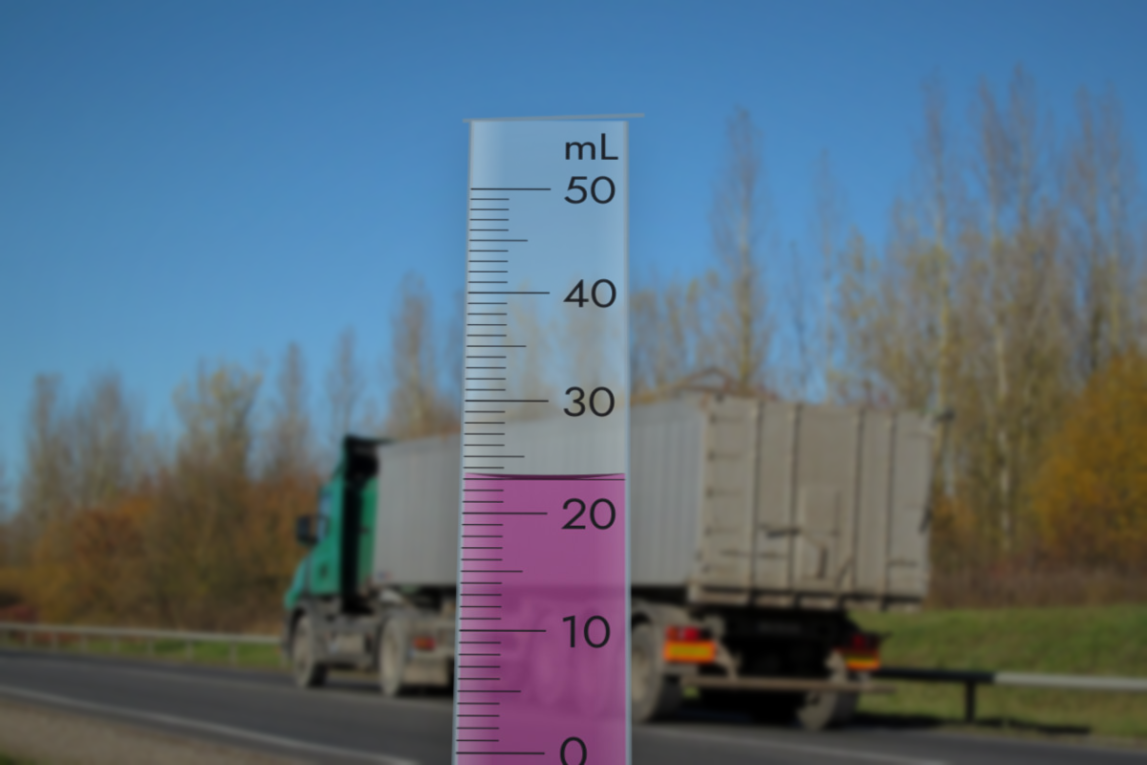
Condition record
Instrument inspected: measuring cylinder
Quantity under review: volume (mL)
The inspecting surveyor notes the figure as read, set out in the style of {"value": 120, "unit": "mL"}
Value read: {"value": 23, "unit": "mL"}
